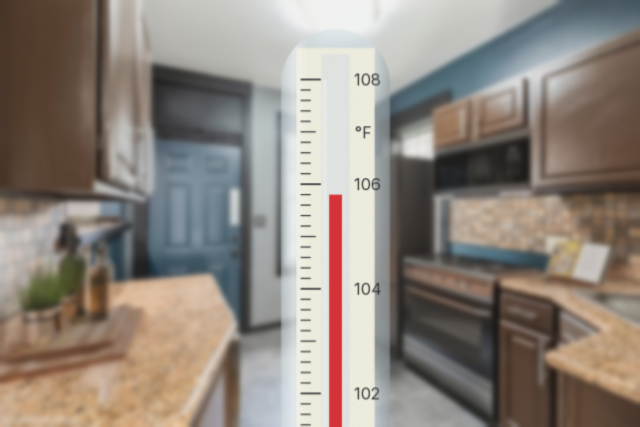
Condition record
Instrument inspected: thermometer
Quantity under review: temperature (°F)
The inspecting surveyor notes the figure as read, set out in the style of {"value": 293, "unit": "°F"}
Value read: {"value": 105.8, "unit": "°F"}
